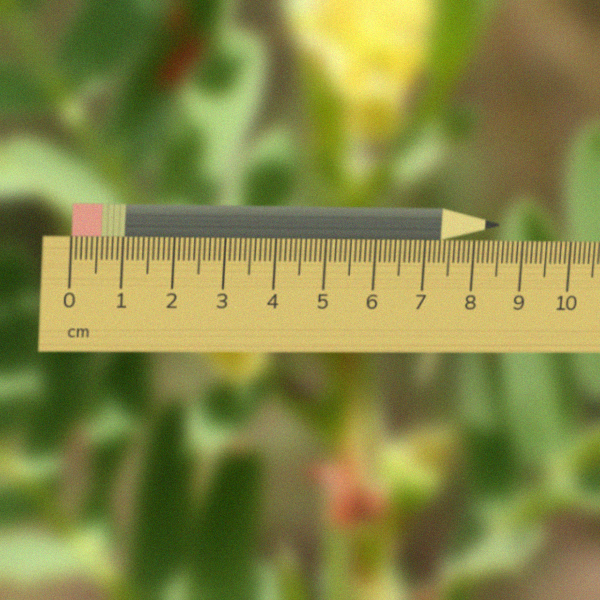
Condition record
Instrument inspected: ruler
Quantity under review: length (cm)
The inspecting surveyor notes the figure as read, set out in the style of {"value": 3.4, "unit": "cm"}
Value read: {"value": 8.5, "unit": "cm"}
